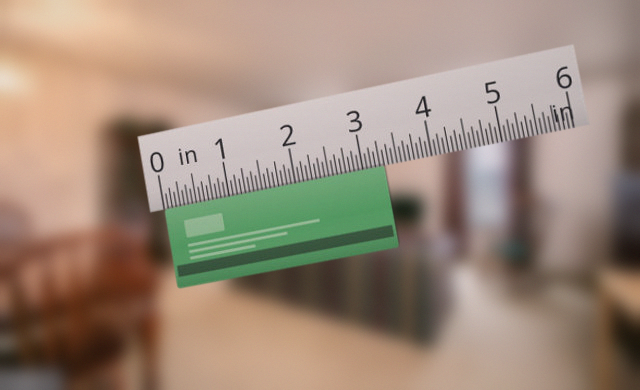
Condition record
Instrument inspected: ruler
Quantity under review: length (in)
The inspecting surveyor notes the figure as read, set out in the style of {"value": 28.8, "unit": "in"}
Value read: {"value": 3.3125, "unit": "in"}
